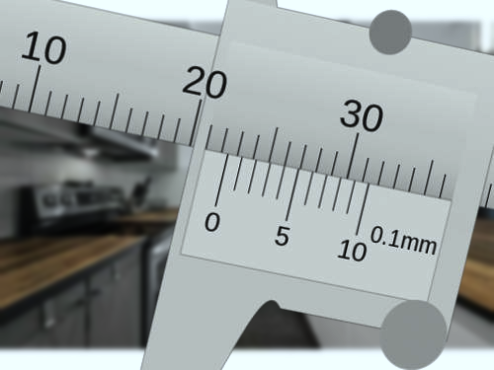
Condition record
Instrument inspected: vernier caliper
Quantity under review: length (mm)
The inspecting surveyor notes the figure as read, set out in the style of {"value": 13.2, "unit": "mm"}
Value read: {"value": 22.4, "unit": "mm"}
